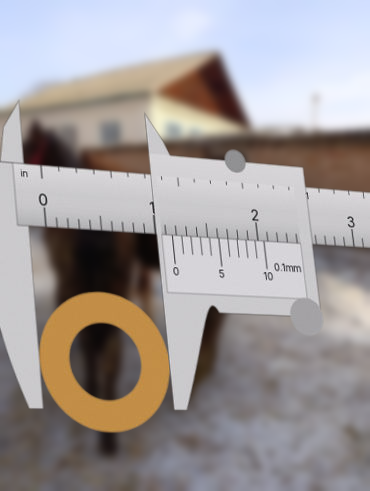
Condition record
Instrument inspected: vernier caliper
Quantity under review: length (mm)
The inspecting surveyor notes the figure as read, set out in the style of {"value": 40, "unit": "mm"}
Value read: {"value": 11.6, "unit": "mm"}
